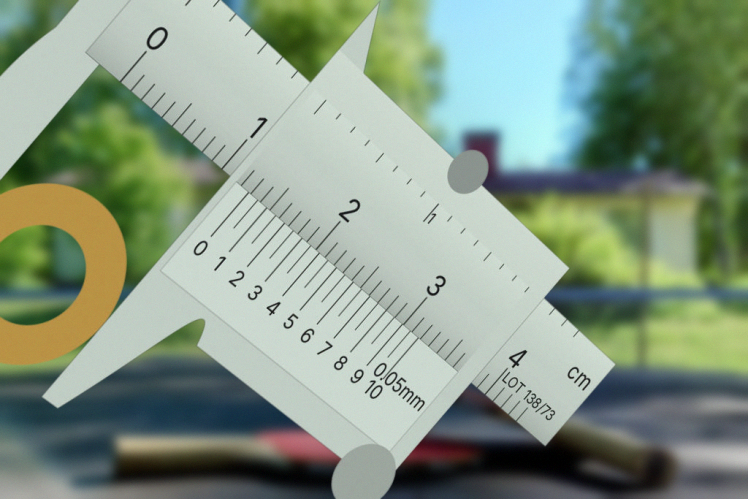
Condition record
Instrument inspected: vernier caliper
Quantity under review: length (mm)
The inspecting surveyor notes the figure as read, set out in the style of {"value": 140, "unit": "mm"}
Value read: {"value": 12.8, "unit": "mm"}
